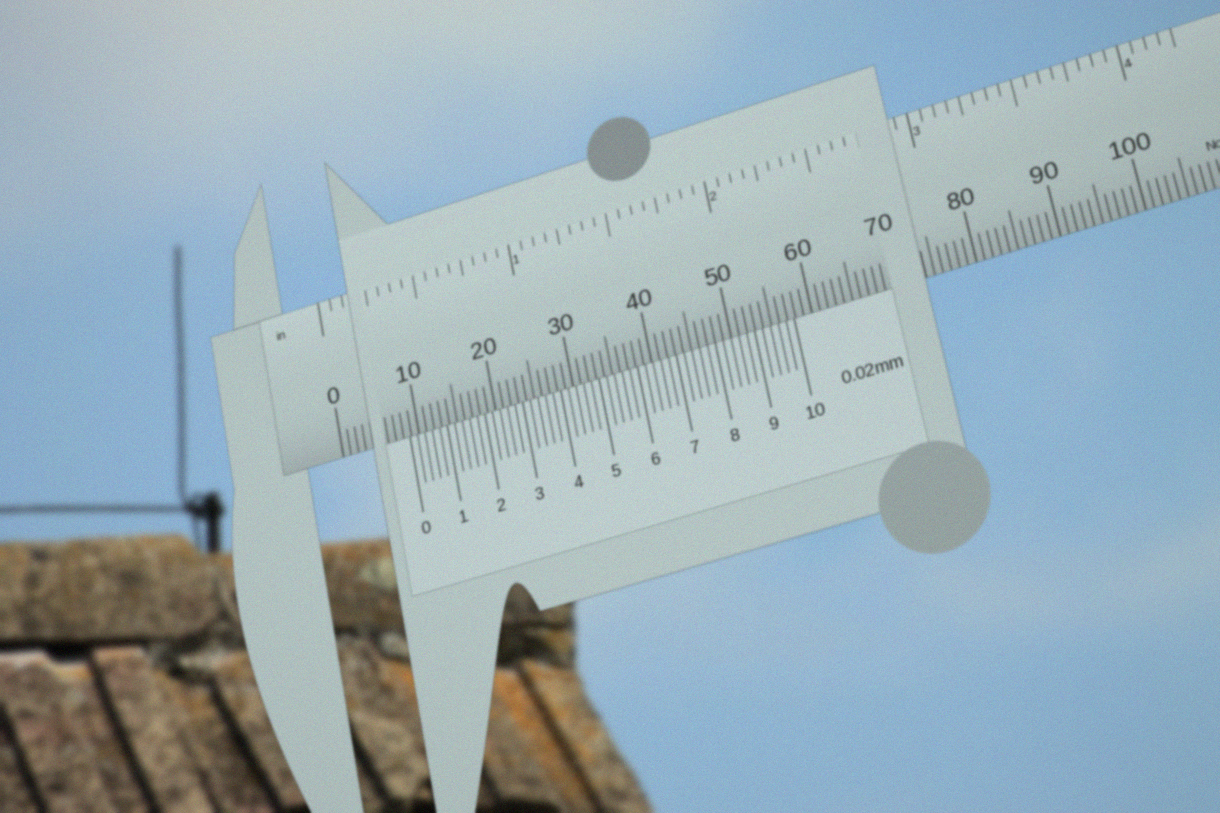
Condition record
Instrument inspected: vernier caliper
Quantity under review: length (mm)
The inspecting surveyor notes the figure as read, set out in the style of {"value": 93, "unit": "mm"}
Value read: {"value": 8.8, "unit": "mm"}
